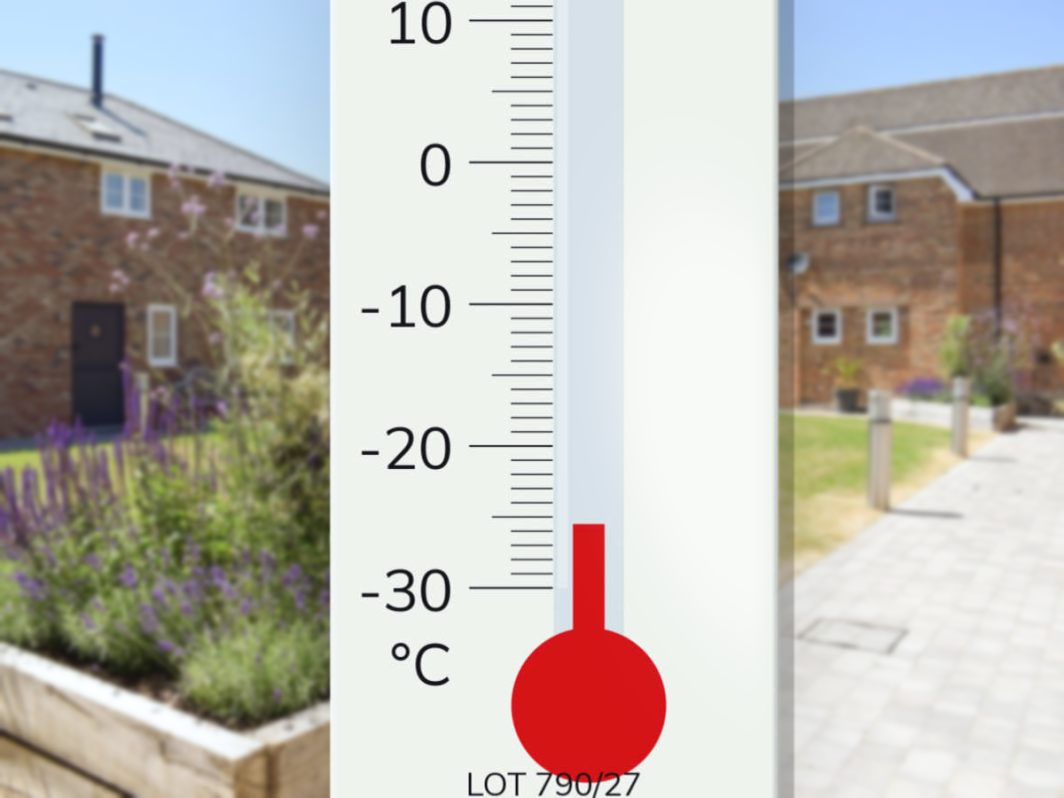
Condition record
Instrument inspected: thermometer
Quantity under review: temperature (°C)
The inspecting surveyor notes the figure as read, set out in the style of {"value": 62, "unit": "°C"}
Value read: {"value": -25.5, "unit": "°C"}
